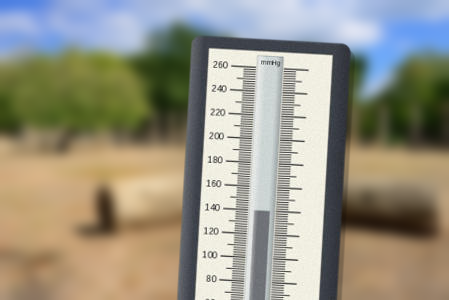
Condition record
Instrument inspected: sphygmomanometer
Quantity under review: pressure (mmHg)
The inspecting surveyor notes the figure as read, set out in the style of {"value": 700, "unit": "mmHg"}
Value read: {"value": 140, "unit": "mmHg"}
